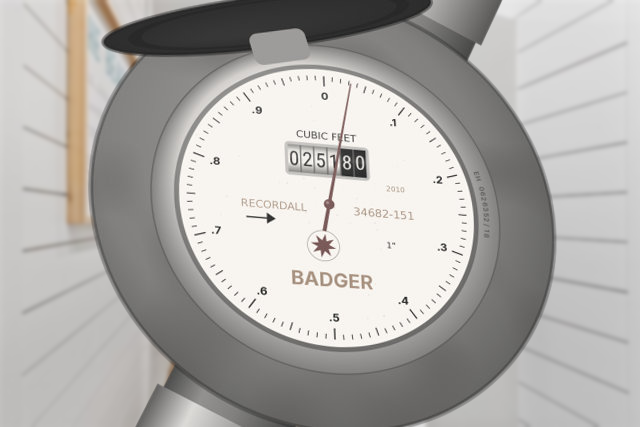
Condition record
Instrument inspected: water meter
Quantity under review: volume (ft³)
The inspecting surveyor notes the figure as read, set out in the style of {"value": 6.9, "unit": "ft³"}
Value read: {"value": 25180.03, "unit": "ft³"}
